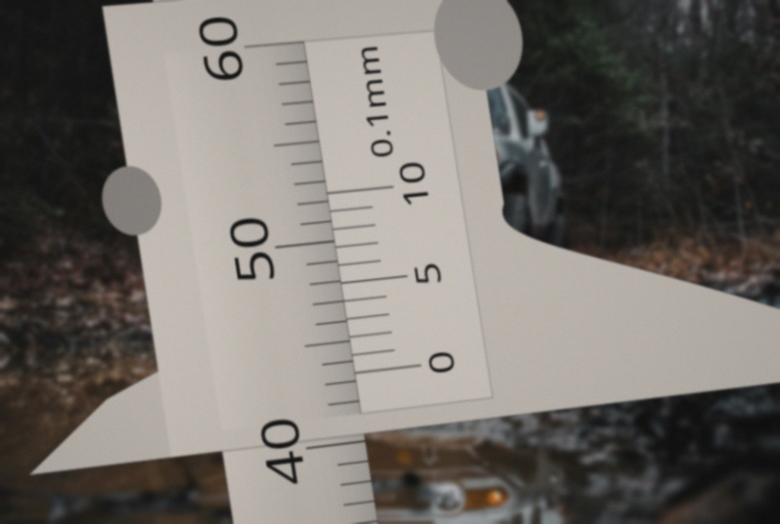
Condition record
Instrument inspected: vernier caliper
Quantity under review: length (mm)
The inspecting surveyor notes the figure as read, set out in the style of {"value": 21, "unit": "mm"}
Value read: {"value": 43.4, "unit": "mm"}
